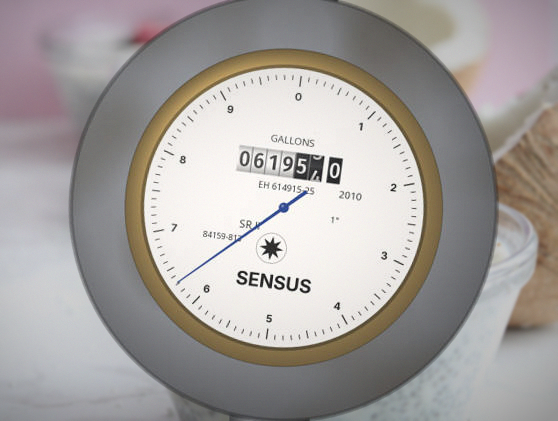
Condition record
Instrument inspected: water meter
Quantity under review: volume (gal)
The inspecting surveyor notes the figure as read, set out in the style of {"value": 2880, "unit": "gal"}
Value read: {"value": 619536.3, "unit": "gal"}
